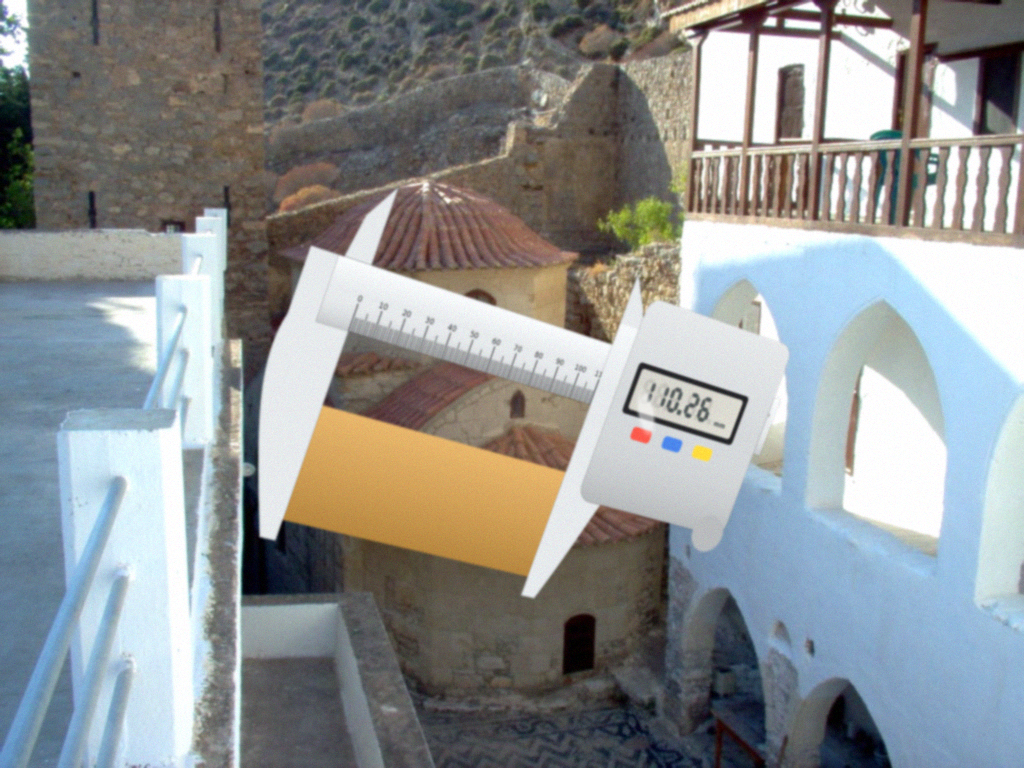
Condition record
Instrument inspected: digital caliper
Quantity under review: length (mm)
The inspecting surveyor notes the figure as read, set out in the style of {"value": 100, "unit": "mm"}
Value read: {"value": 110.26, "unit": "mm"}
